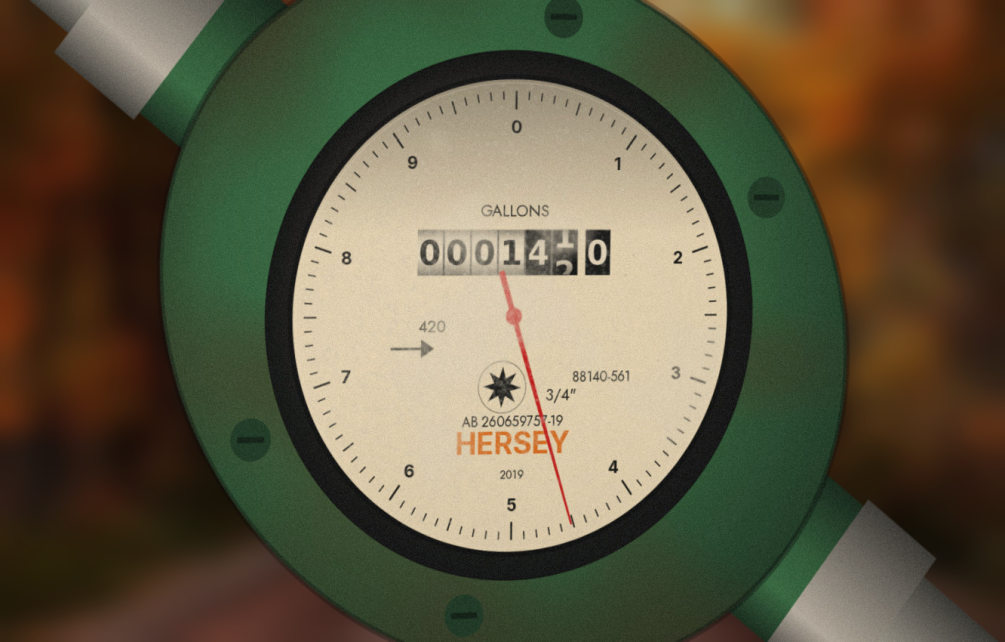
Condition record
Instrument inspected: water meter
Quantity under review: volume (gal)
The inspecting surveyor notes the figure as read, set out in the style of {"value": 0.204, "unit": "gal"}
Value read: {"value": 1414.5, "unit": "gal"}
